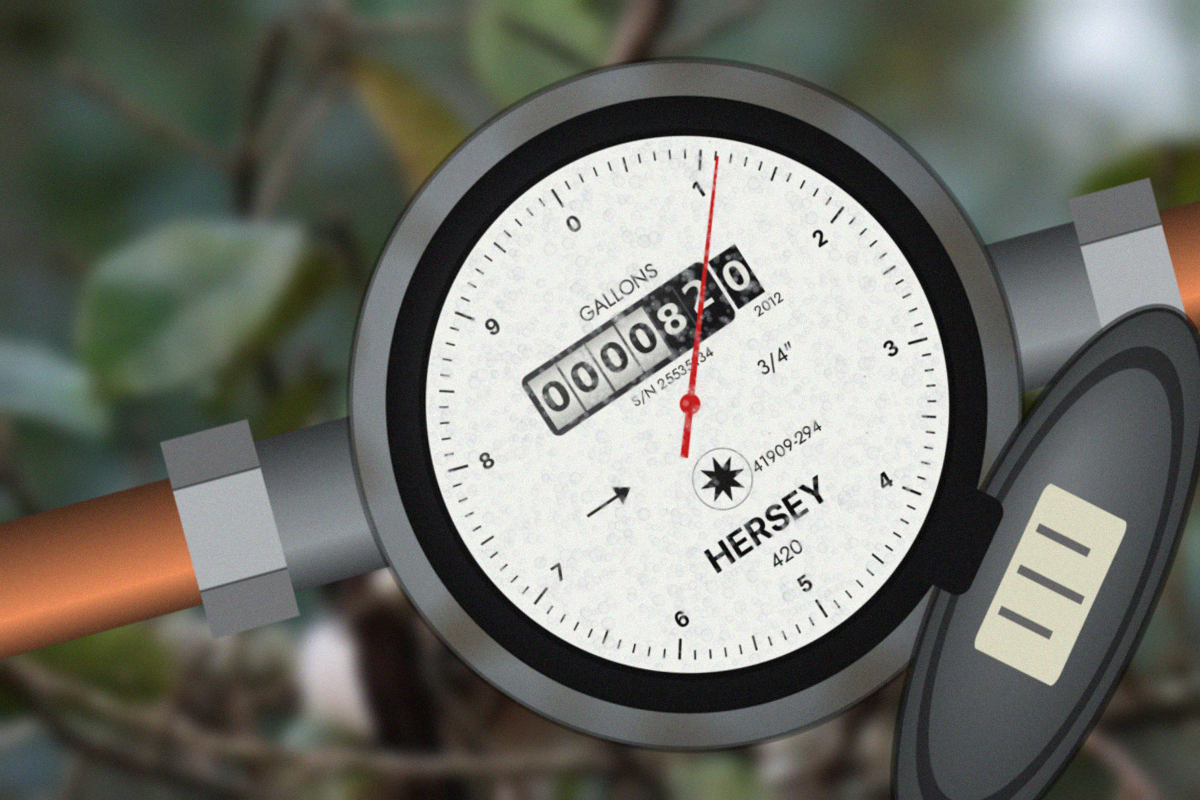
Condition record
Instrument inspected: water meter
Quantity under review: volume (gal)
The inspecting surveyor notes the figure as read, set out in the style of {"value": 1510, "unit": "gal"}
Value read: {"value": 821.1, "unit": "gal"}
